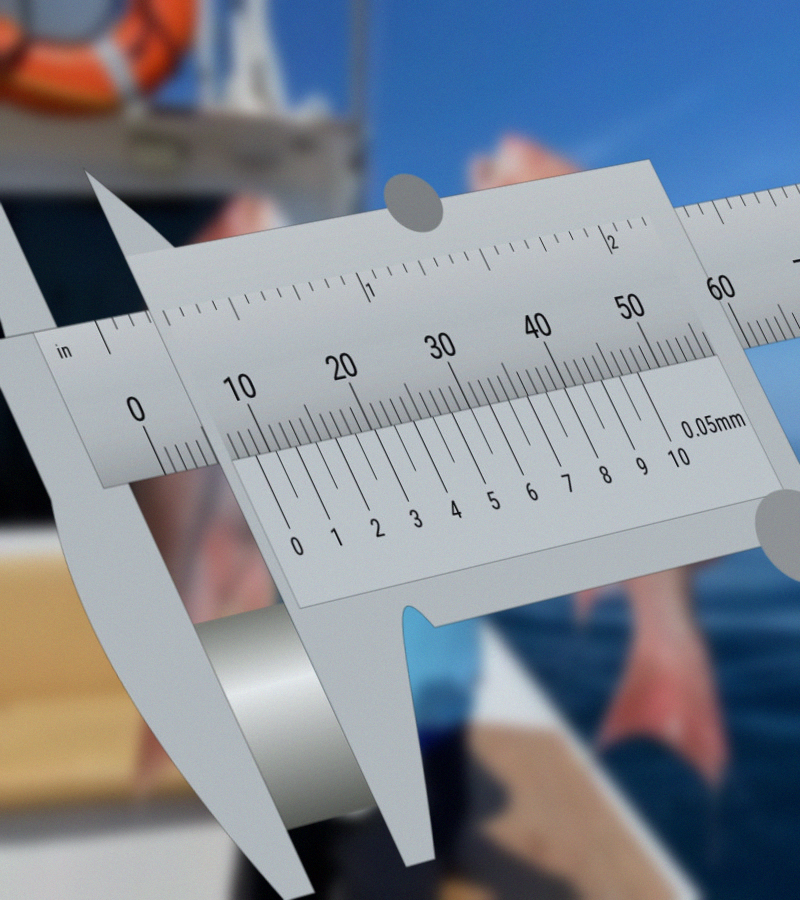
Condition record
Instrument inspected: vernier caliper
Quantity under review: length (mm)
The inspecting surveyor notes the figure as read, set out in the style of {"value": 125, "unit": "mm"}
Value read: {"value": 8.6, "unit": "mm"}
